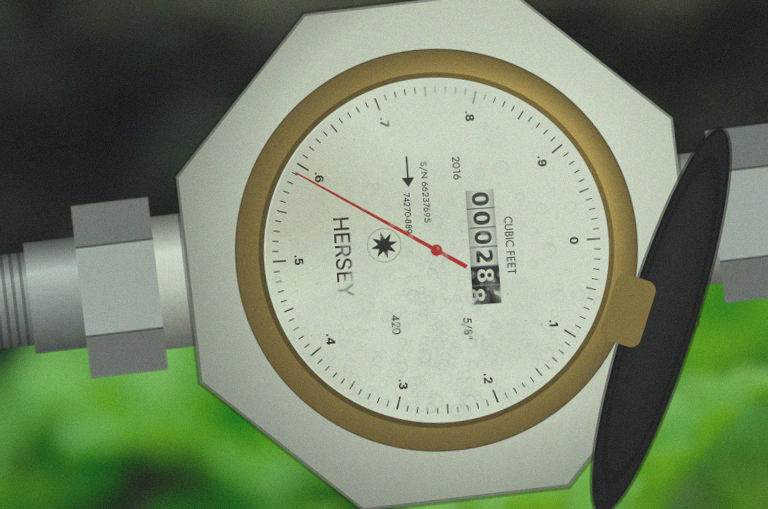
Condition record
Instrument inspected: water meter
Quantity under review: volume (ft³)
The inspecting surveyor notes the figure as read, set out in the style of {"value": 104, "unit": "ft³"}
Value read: {"value": 287.59, "unit": "ft³"}
